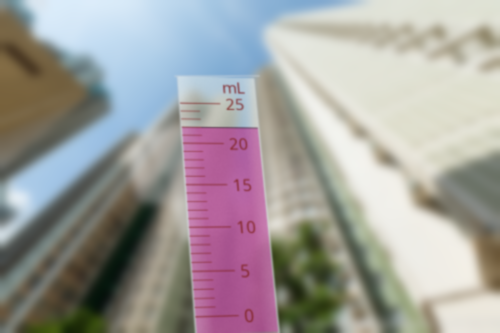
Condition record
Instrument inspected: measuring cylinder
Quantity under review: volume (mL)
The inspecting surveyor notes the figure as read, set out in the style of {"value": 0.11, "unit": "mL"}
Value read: {"value": 22, "unit": "mL"}
